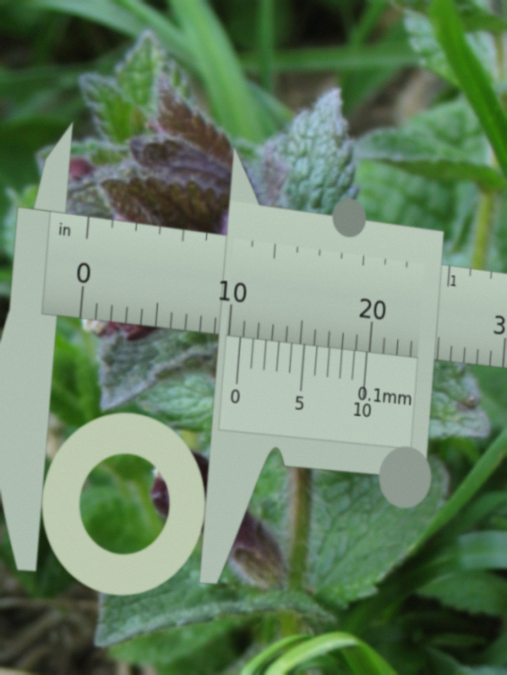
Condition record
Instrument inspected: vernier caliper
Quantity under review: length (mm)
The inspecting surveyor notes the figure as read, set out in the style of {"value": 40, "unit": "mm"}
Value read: {"value": 10.8, "unit": "mm"}
